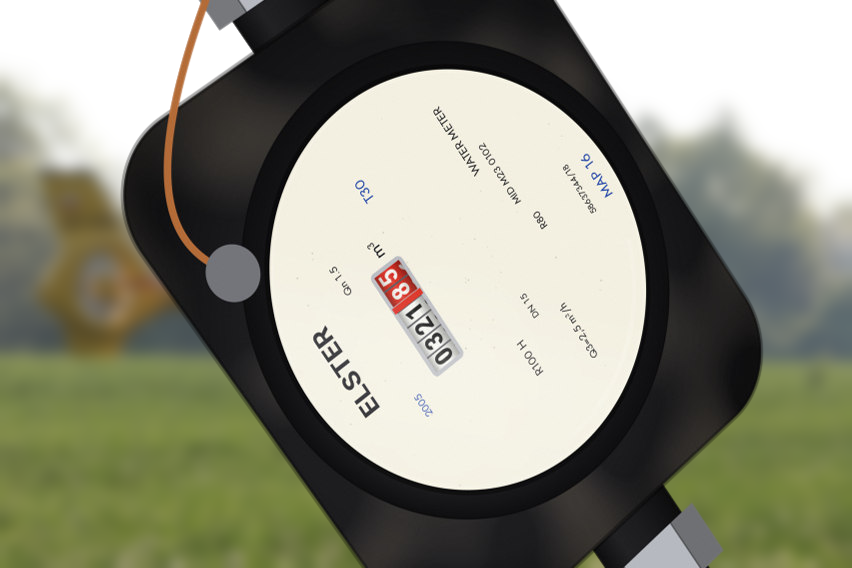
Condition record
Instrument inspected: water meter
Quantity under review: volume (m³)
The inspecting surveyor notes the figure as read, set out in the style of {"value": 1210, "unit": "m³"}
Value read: {"value": 321.85, "unit": "m³"}
